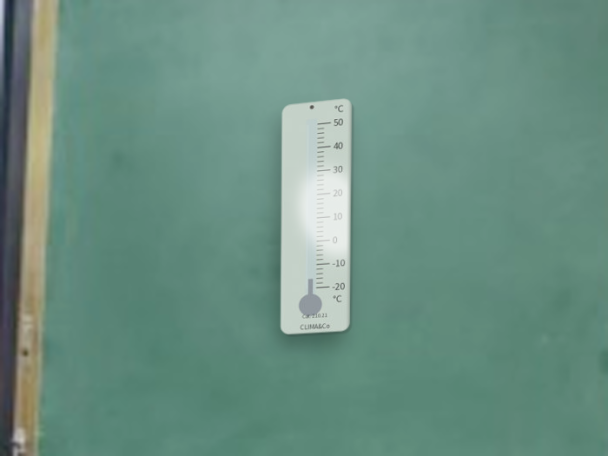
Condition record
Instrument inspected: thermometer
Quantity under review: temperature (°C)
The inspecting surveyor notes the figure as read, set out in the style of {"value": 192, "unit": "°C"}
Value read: {"value": -16, "unit": "°C"}
